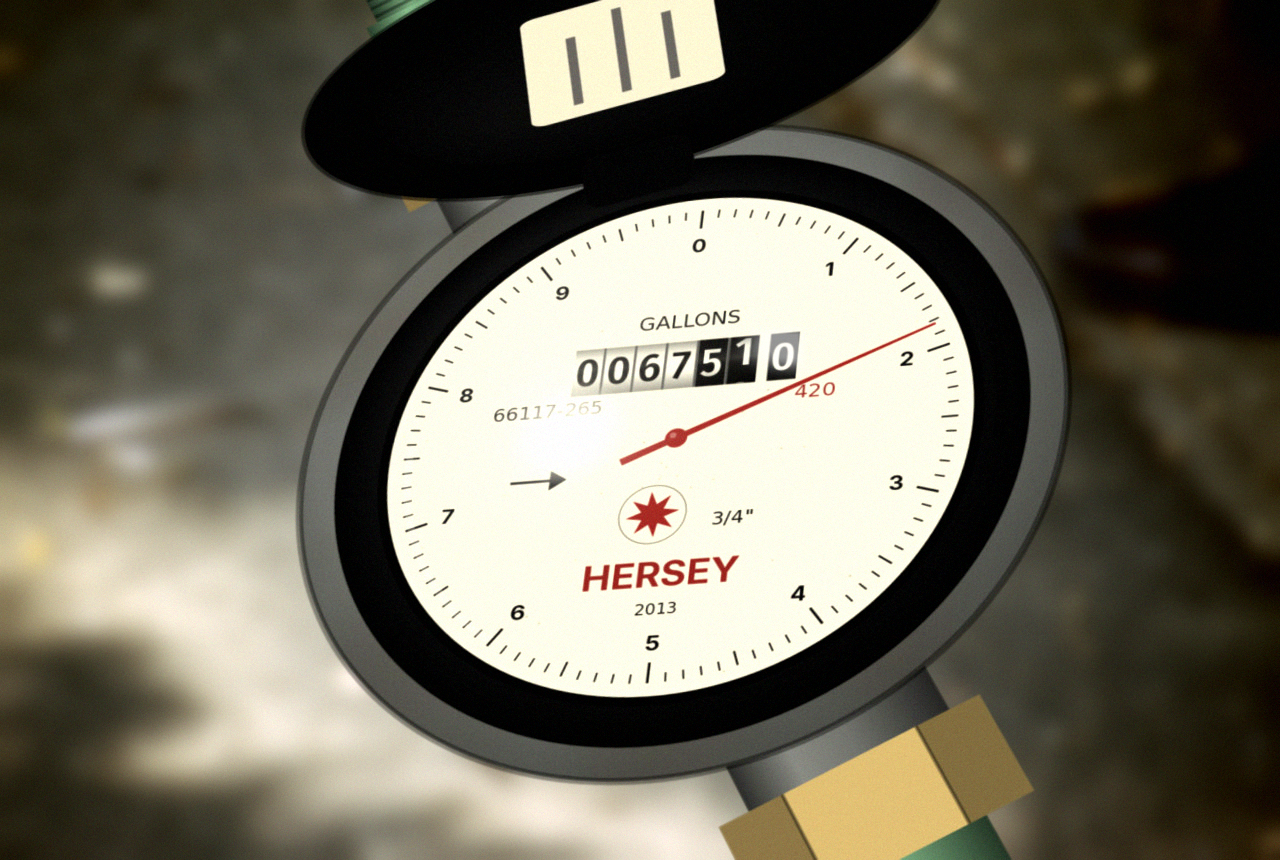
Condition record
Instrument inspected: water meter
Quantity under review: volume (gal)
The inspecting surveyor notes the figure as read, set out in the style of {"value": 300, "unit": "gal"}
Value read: {"value": 67511.8, "unit": "gal"}
